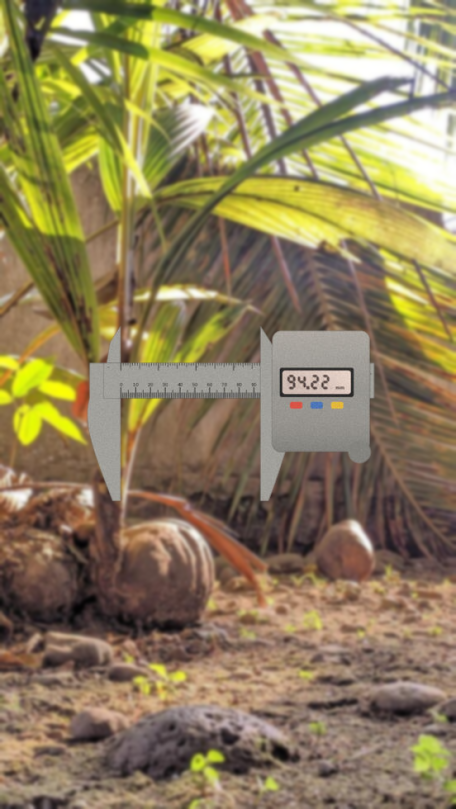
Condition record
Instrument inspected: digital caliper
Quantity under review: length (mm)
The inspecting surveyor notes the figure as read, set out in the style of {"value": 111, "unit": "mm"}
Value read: {"value": 94.22, "unit": "mm"}
